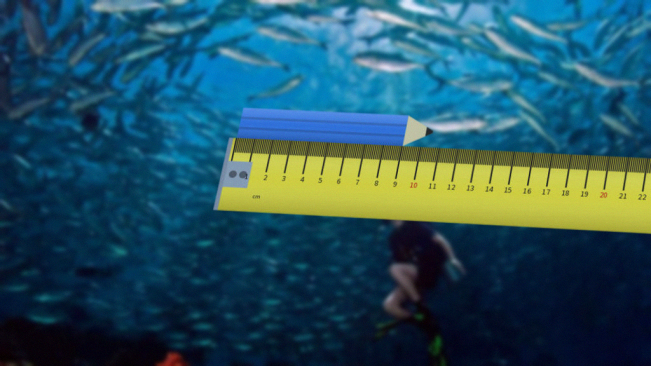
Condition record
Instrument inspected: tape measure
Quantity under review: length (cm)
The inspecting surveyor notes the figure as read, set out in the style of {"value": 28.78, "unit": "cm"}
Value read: {"value": 10.5, "unit": "cm"}
